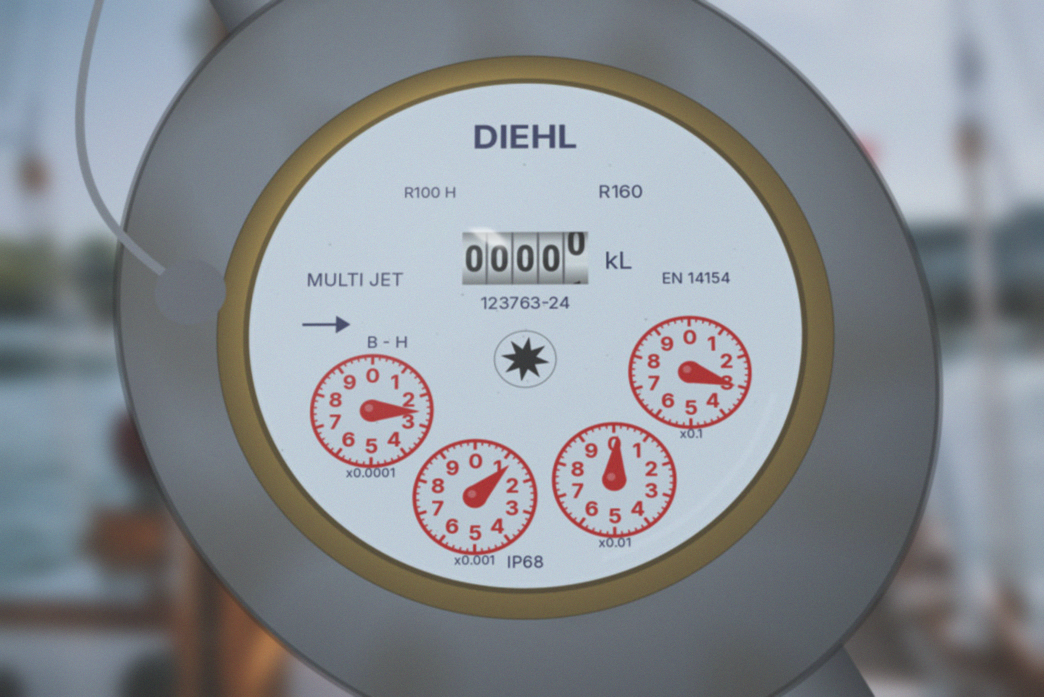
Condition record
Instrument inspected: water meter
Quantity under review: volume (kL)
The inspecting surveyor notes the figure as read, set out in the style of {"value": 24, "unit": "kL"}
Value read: {"value": 0.3012, "unit": "kL"}
